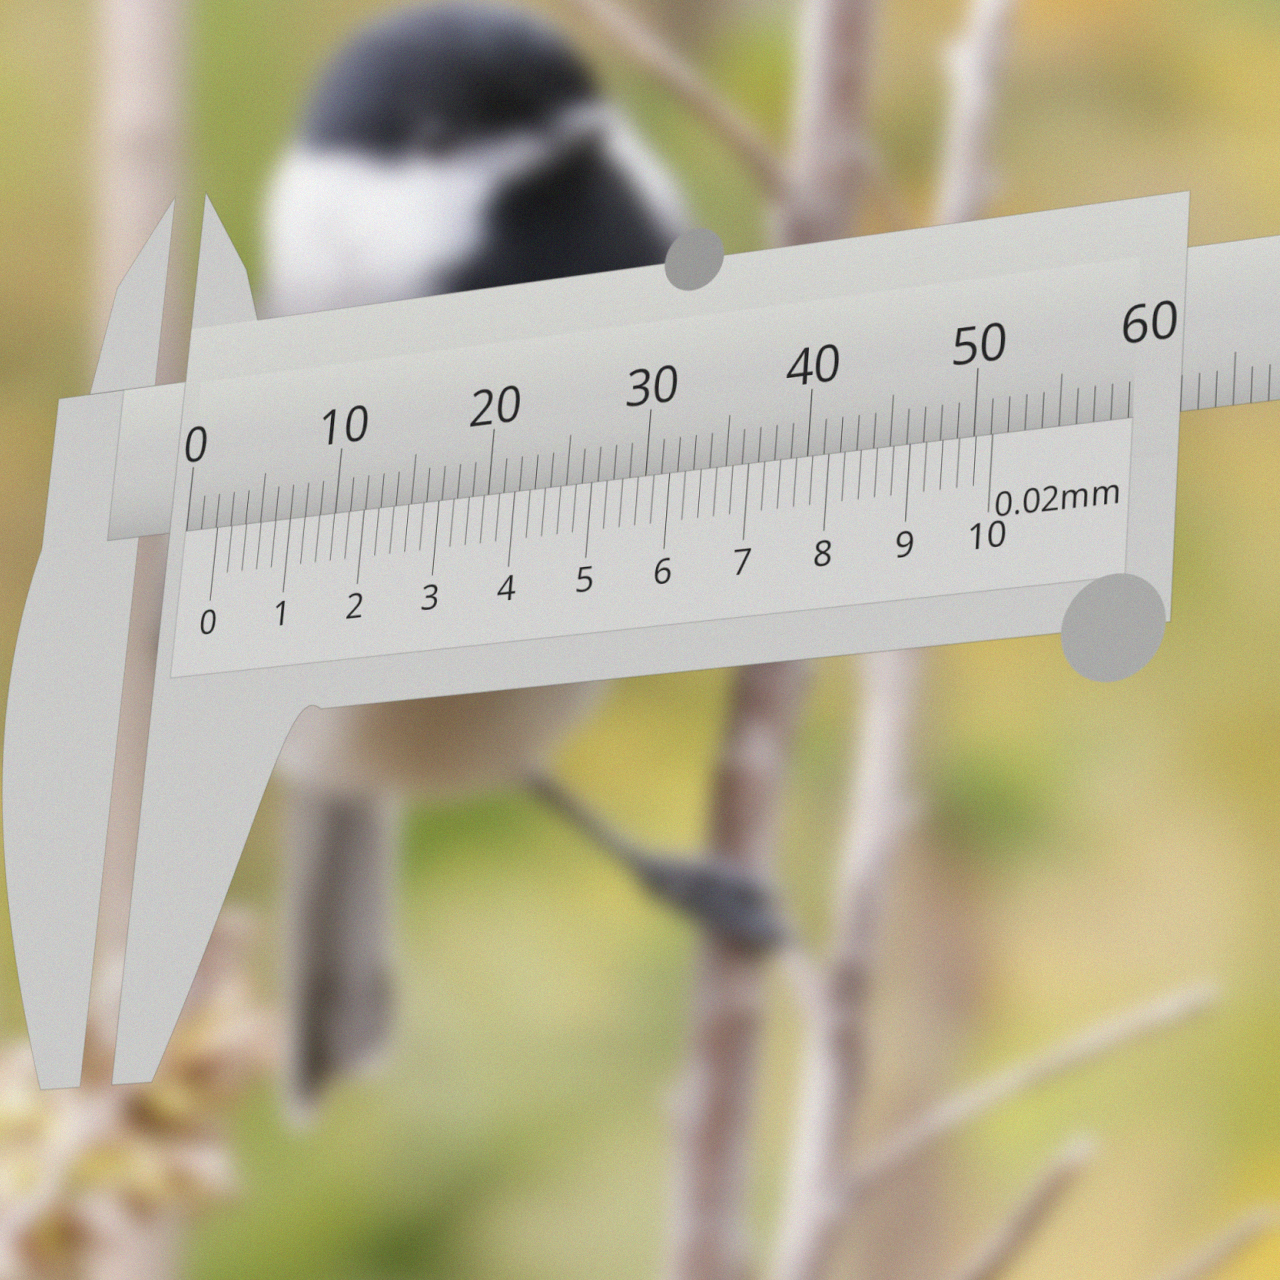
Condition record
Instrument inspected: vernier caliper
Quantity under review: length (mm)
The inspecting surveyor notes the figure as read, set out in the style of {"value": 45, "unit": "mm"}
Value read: {"value": 2.1, "unit": "mm"}
